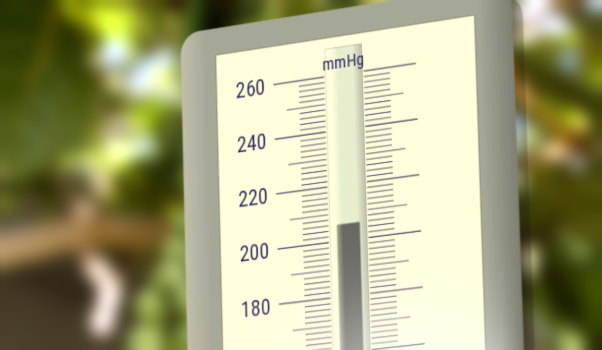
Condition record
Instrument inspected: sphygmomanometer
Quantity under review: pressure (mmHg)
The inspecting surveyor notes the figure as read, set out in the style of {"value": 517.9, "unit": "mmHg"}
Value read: {"value": 206, "unit": "mmHg"}
